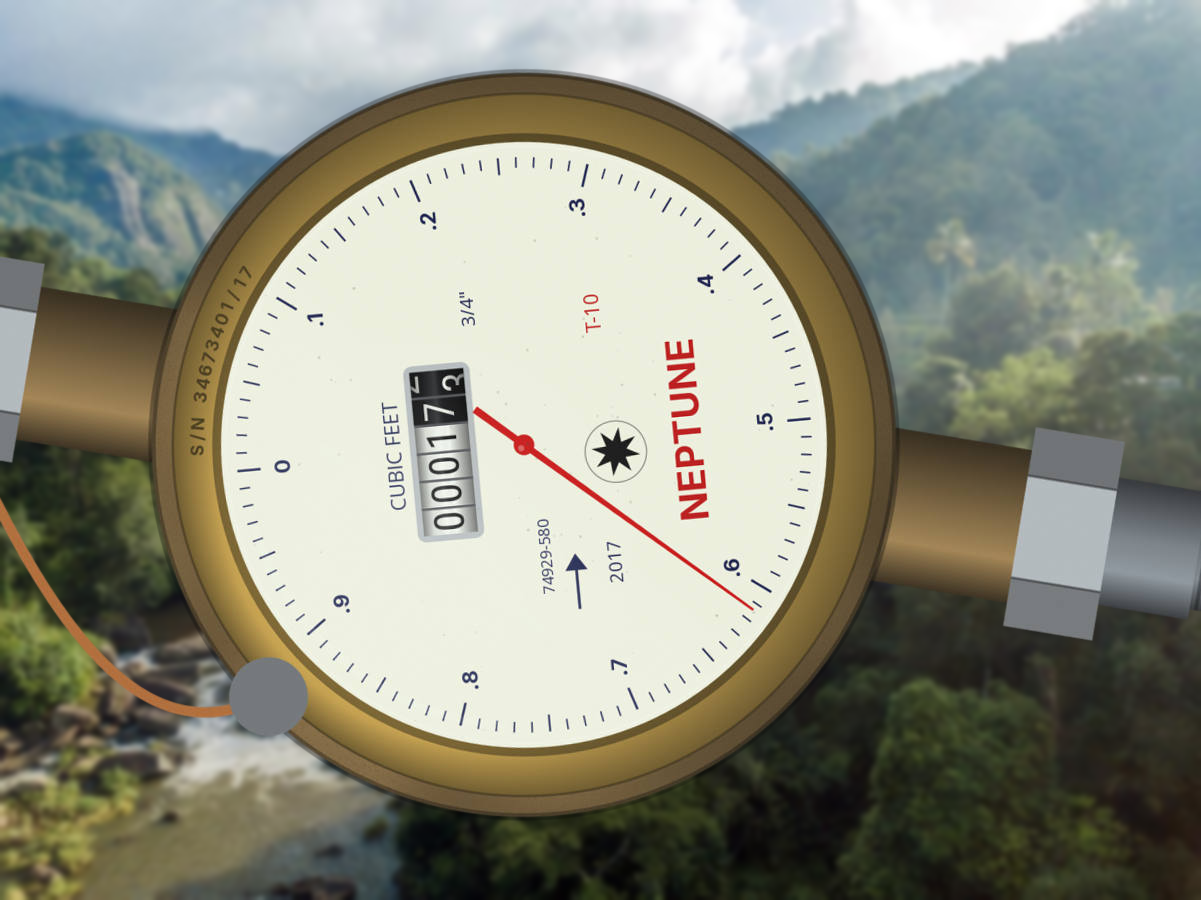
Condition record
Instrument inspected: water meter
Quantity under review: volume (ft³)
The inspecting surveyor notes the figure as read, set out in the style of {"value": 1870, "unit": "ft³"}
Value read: {"value": 172.61, "unit": "ft³"}
